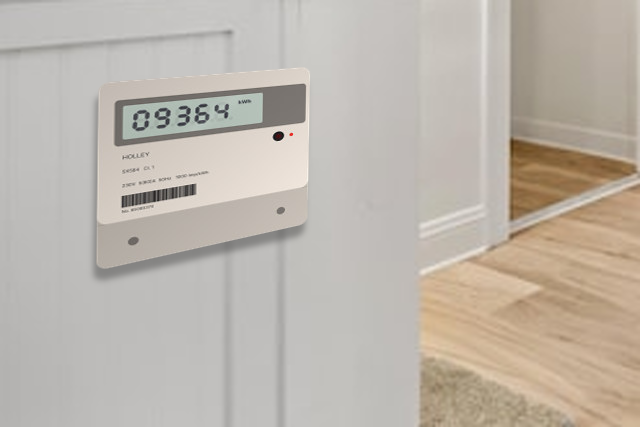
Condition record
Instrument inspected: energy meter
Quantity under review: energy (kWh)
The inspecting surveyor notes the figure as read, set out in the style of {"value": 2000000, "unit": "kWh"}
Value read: {"value": 9364, "unit": "kWh"}
